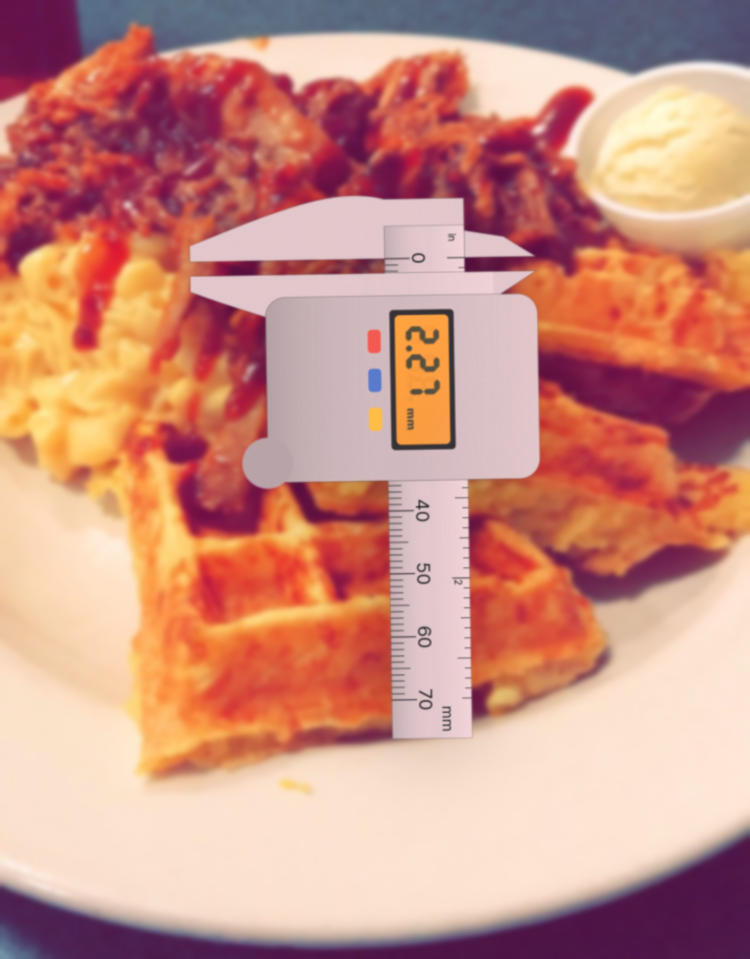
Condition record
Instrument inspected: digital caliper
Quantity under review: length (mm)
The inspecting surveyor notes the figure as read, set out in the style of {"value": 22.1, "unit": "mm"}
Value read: {"value": 2.27, "unit": "mm"}
